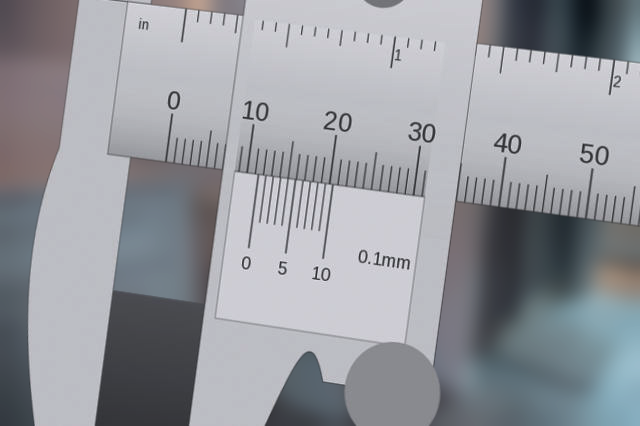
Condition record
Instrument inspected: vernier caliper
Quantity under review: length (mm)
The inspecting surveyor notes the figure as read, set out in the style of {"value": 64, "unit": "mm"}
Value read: {"value": 11.4, "unit": "mm"}
